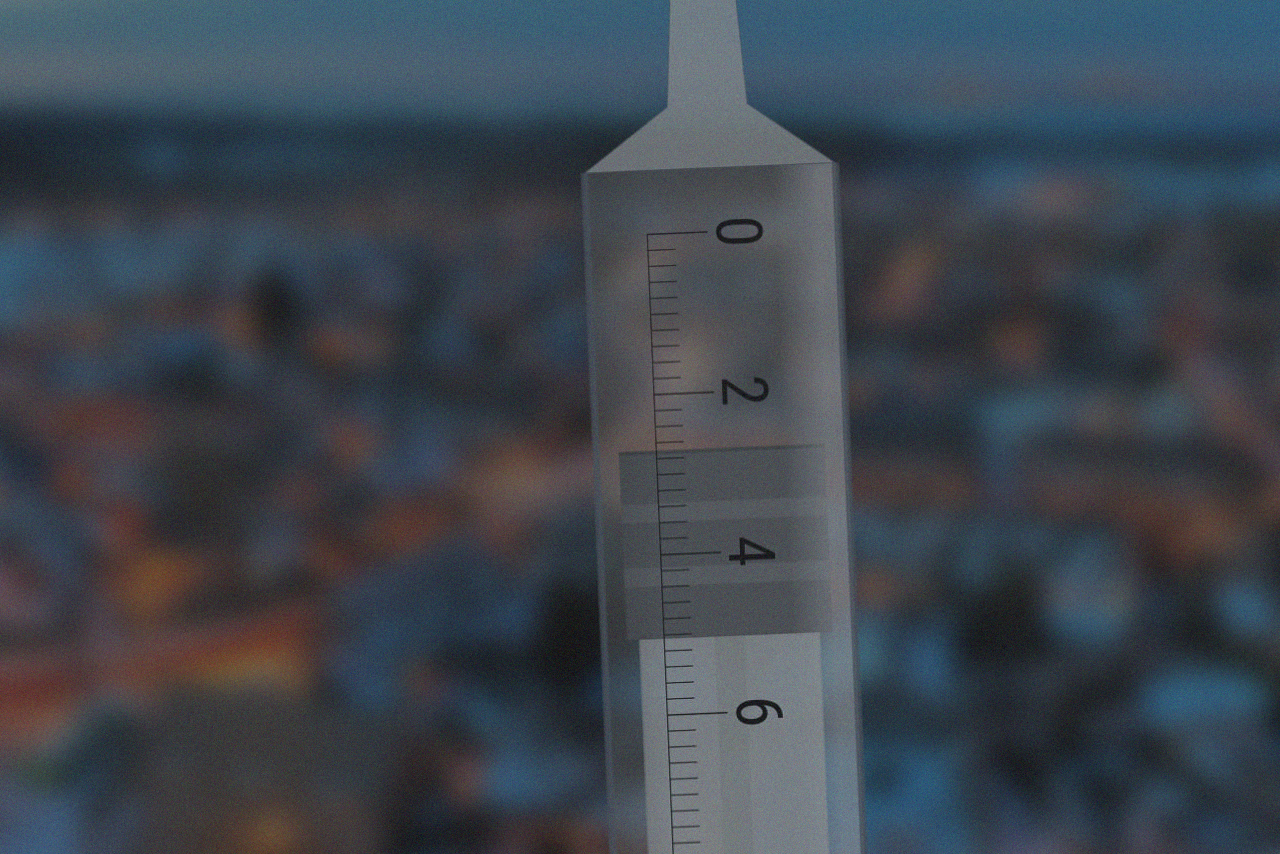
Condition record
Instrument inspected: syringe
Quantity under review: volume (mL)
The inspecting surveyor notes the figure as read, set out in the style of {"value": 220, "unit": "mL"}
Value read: {"value": 2.7, "unit": "mL"}
